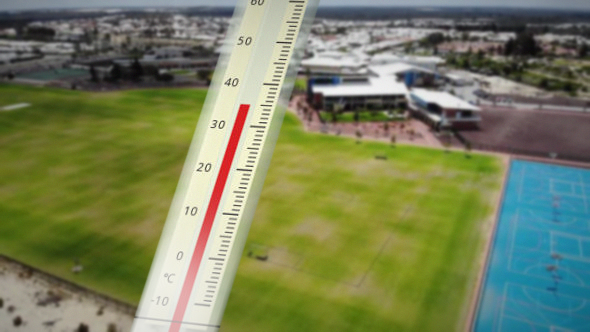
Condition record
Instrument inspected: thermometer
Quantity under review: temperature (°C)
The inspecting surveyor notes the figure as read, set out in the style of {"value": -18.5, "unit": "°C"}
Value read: {"value": 35, "unit": "°C"}
